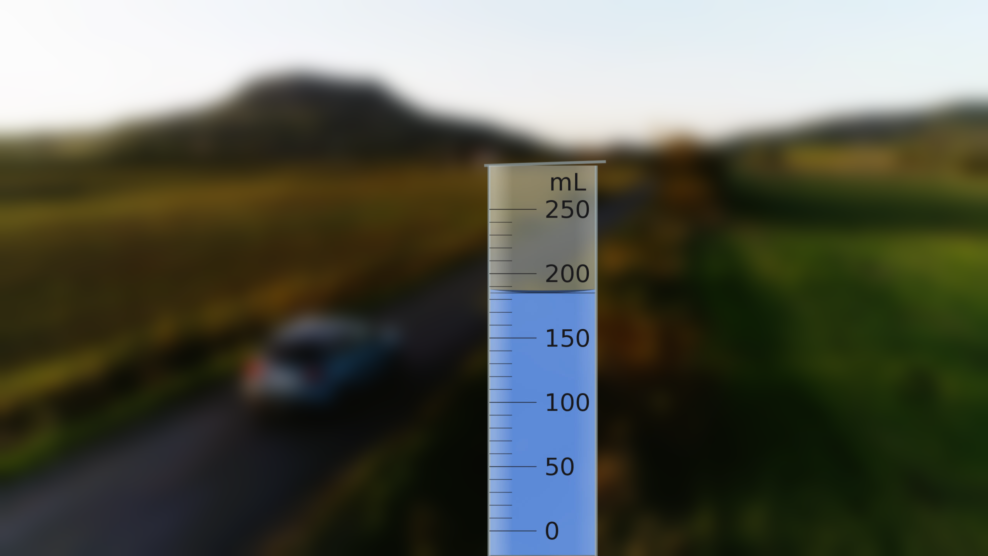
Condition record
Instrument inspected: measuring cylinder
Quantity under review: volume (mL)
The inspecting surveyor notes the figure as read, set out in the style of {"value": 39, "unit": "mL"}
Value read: {"value": 185, "unit": "mL"}
